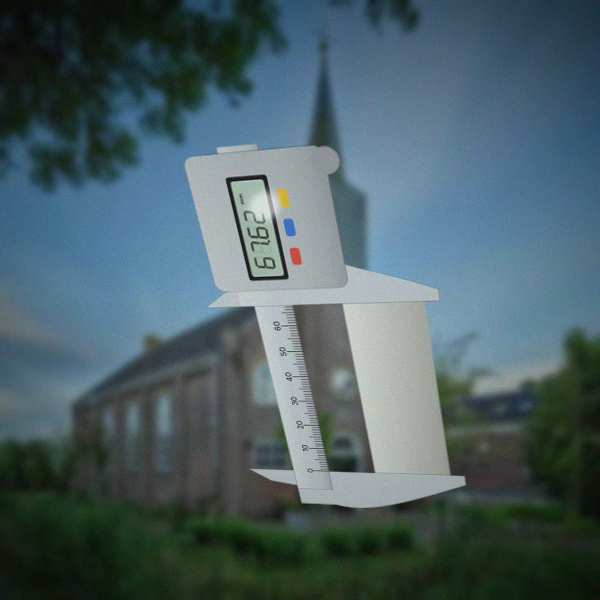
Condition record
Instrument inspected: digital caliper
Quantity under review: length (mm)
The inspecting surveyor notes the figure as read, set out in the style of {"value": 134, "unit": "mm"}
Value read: {"value": 67.62, "unit": "mm"}
